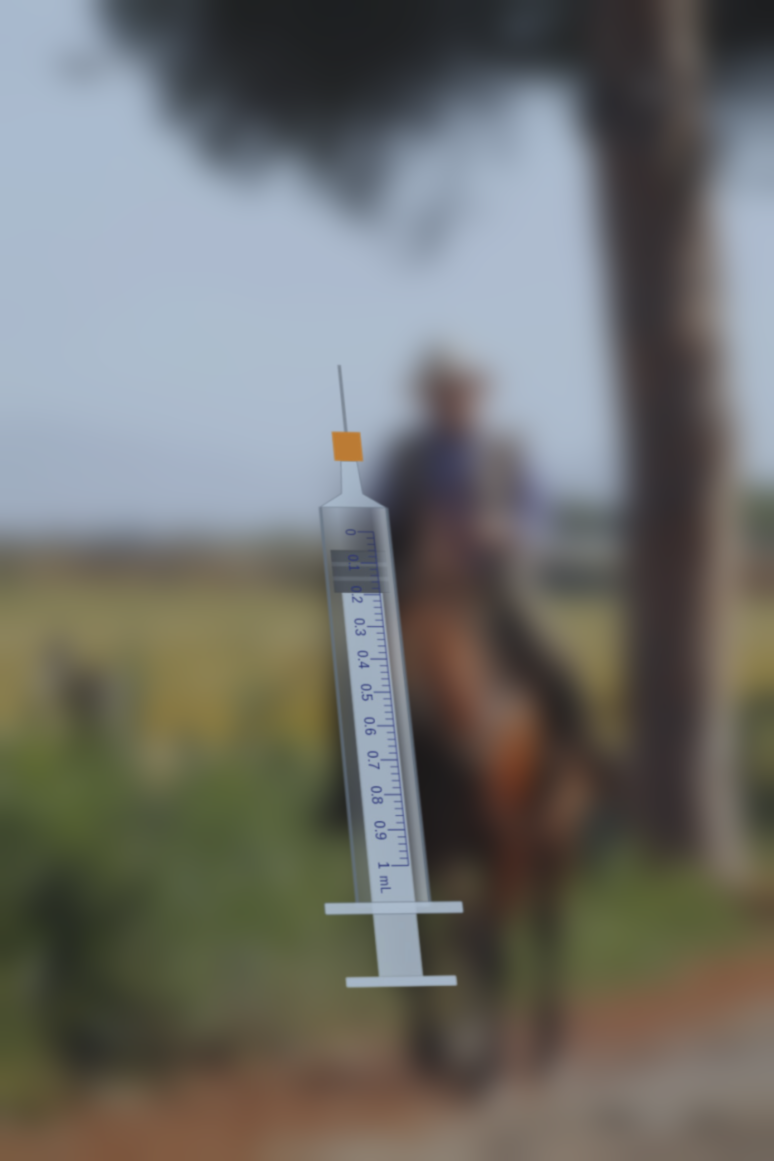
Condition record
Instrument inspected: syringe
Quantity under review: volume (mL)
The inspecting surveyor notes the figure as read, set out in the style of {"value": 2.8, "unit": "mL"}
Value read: {"value": 0.06, "unit": "mL"}
